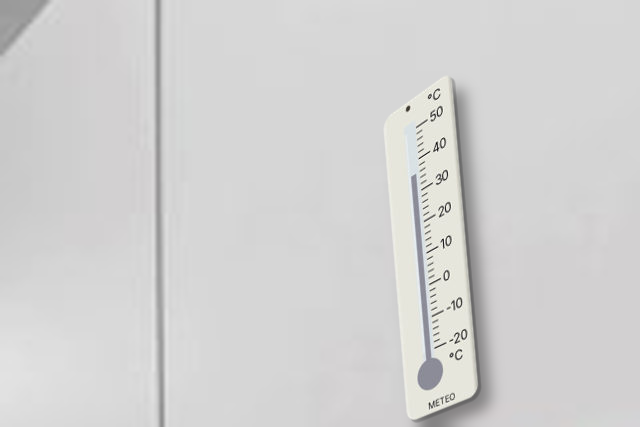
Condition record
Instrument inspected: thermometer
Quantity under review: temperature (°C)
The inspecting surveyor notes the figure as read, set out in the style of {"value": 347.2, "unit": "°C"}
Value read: {"value": 36, "unit": "°C"}
